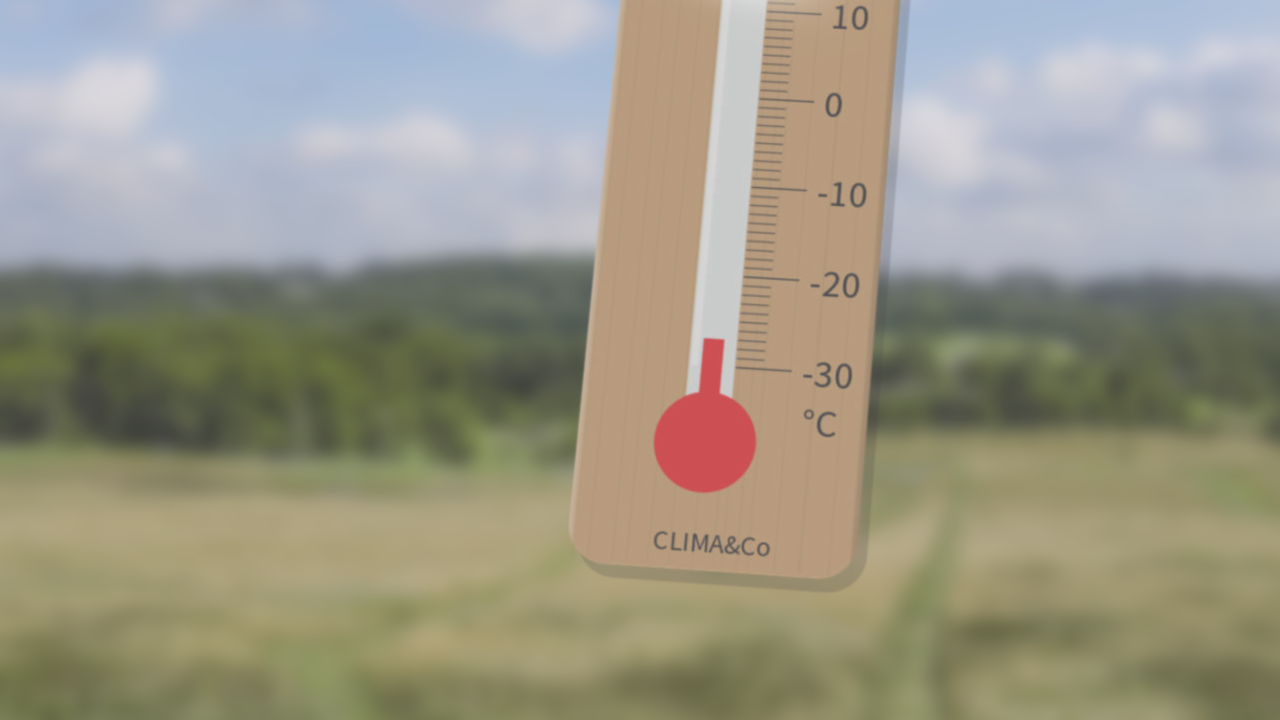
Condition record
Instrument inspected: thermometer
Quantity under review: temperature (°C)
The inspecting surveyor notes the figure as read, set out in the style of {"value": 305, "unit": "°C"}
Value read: {"value": -27, "unit": "°C"}
